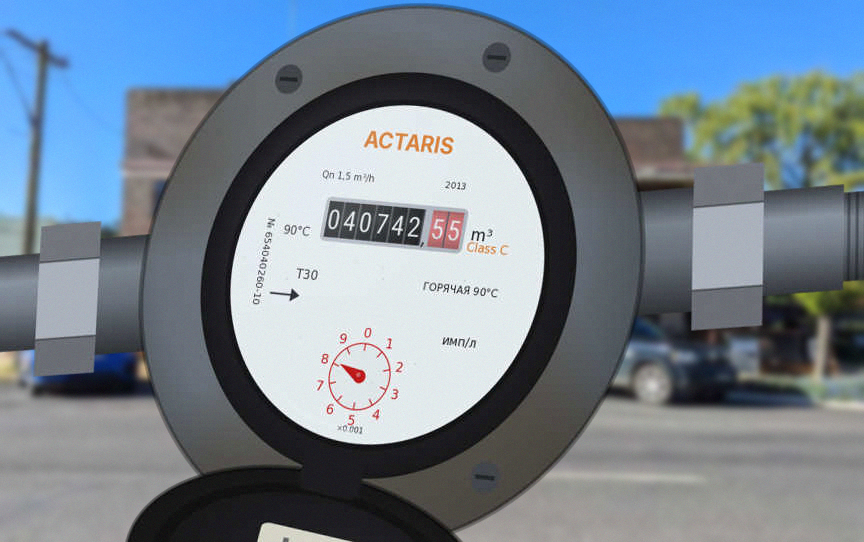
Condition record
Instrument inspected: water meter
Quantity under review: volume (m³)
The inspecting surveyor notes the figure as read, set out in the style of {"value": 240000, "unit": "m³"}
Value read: {"value": 40742.558, "unit": "m³"}
